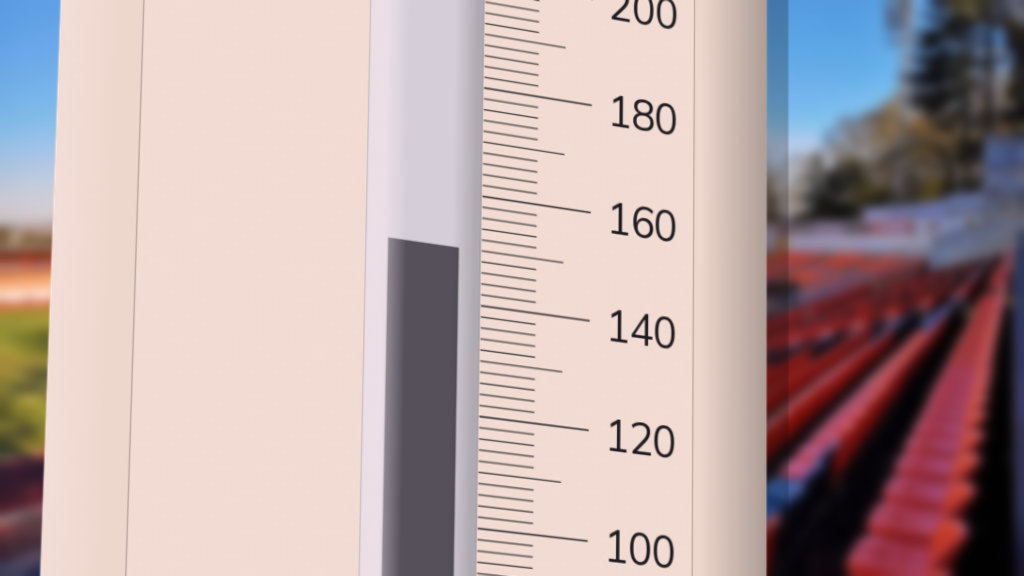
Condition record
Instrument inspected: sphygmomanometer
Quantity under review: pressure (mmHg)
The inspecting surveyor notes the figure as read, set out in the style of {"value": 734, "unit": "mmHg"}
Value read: {"value": 150, "unit": "mmHg"}
